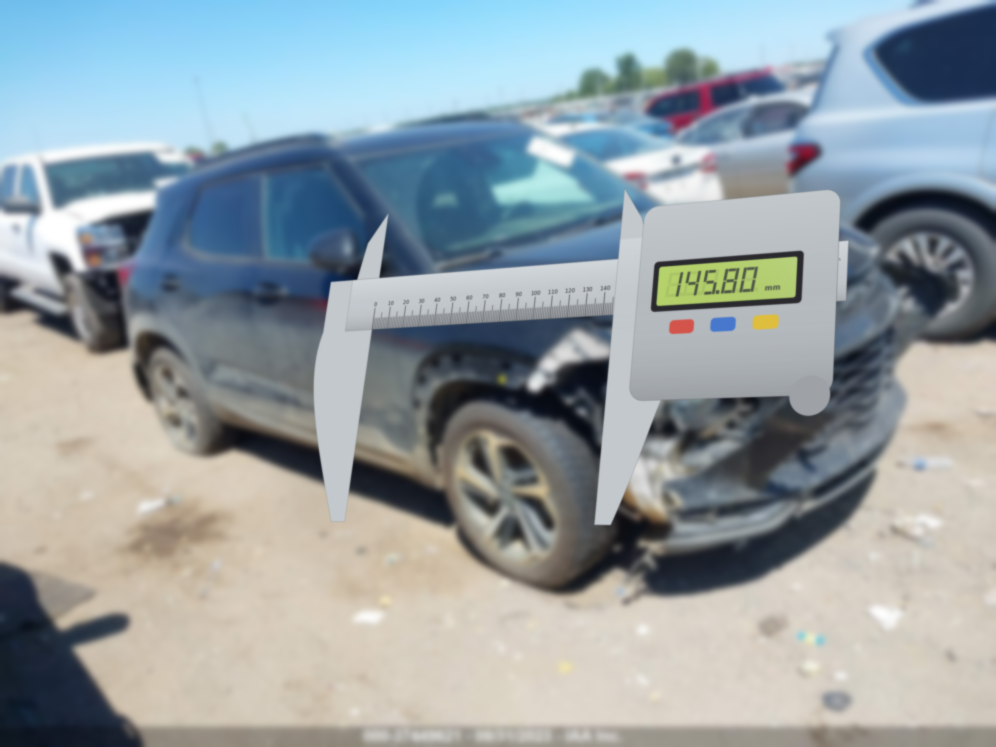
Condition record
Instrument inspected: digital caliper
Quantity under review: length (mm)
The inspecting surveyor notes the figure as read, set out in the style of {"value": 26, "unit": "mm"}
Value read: {"value": 145.80, "unit": "mm"}
